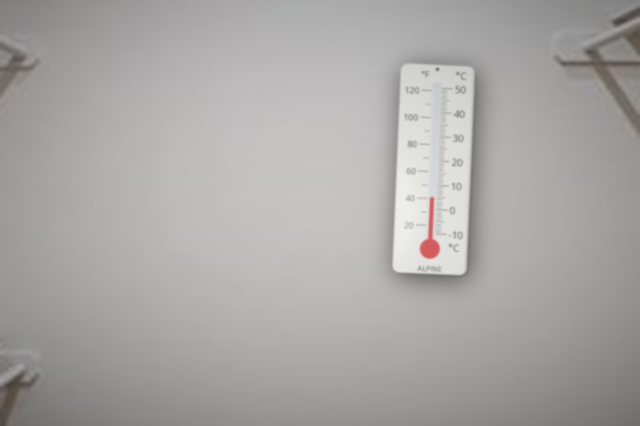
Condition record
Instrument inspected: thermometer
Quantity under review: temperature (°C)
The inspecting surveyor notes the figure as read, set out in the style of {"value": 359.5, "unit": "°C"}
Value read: {"value": 5, "unit": "°C"}
